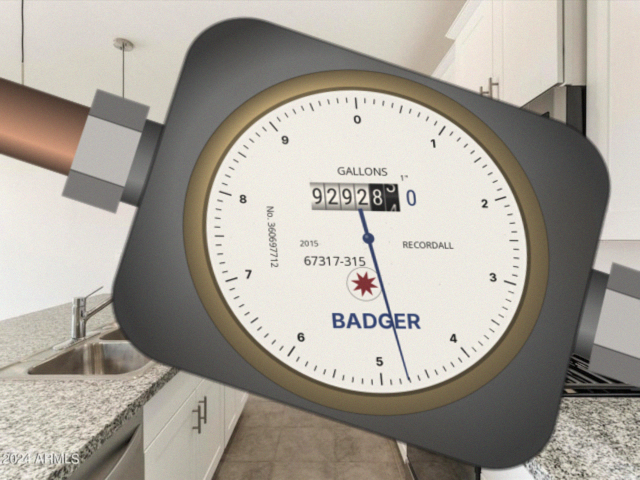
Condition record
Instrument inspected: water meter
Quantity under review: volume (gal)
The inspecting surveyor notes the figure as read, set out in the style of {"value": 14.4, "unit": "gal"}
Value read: {"value": 9292834.7, "unit": "gal"}
